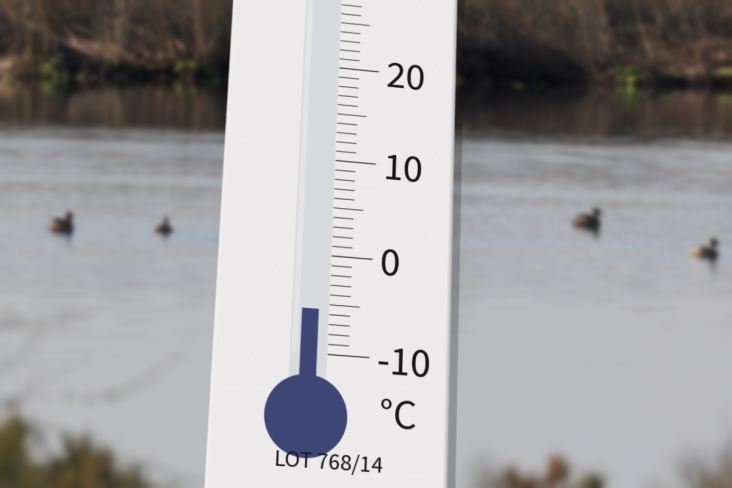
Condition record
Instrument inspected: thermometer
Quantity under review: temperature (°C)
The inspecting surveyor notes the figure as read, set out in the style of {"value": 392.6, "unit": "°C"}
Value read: {"value": -5.5, "unit": "°C"}
